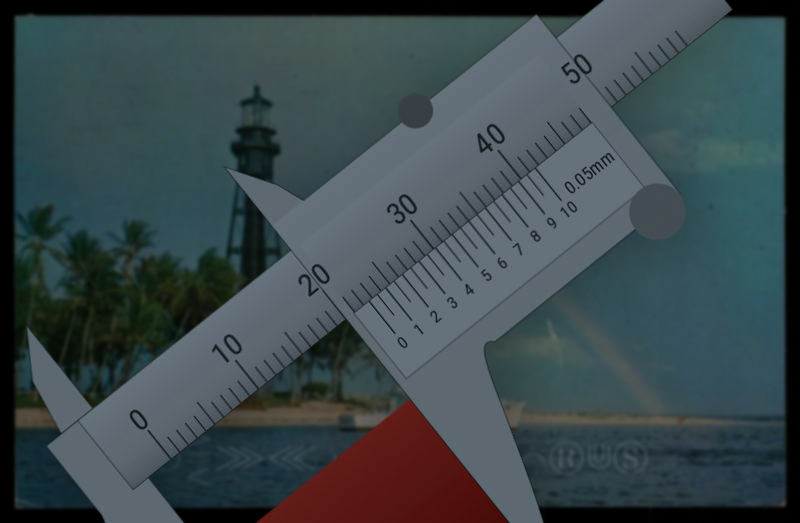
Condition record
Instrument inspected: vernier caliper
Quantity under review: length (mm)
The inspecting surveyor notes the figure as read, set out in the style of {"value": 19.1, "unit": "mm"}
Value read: {"value": 22.6, "unit": "mm"}
